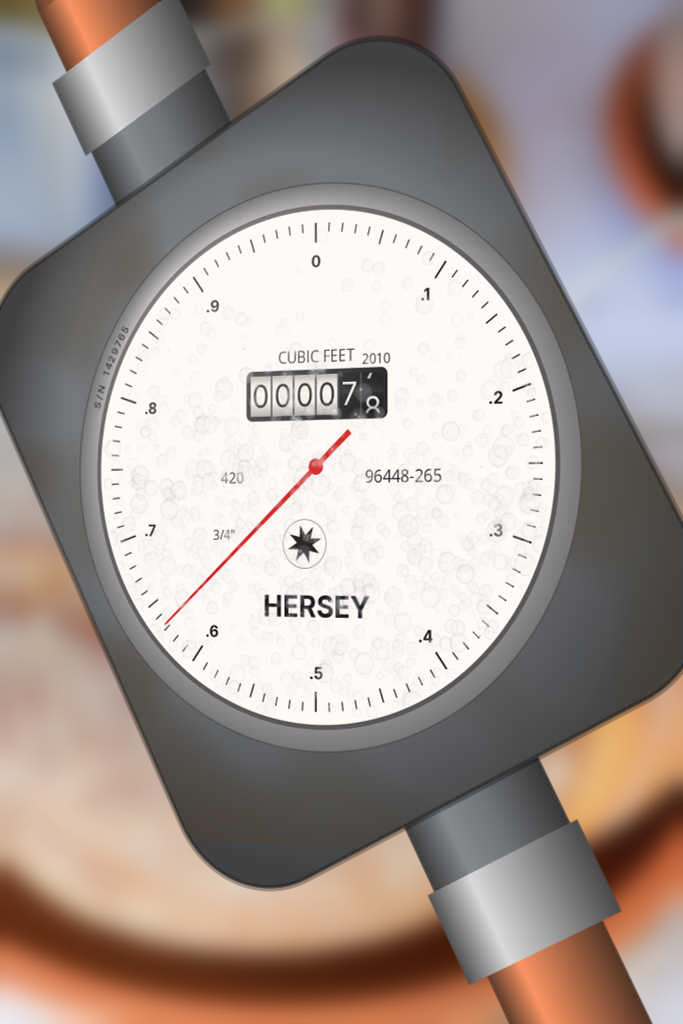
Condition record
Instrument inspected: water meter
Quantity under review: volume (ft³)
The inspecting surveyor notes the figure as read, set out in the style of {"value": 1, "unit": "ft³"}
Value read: {"value": 77.63, "unit": "ft³"}
